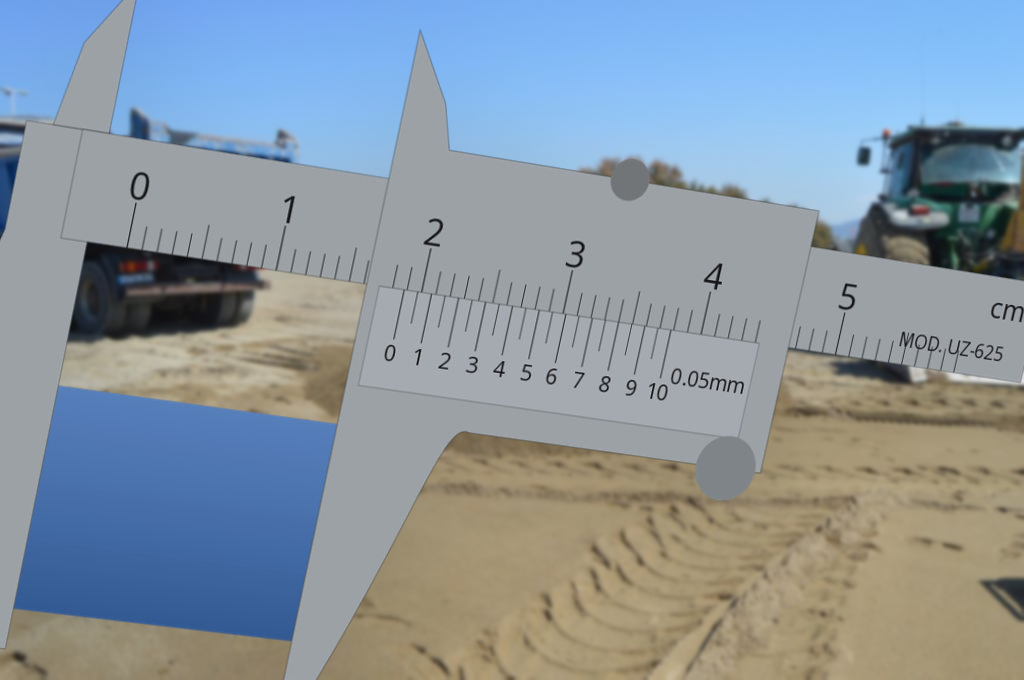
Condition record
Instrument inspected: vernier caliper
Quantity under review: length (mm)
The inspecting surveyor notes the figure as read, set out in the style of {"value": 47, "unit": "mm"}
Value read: {"value": 18.8, "unit": "mm"}
